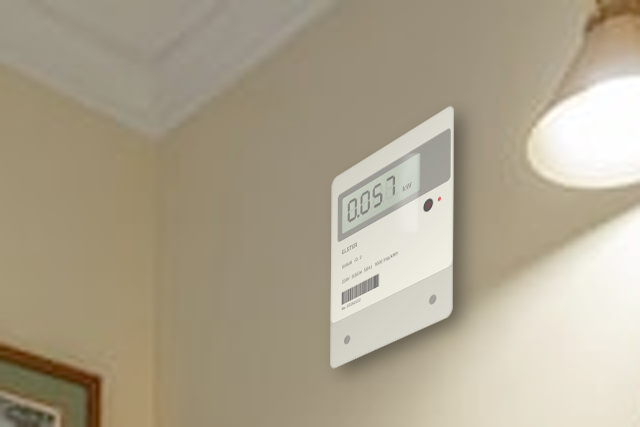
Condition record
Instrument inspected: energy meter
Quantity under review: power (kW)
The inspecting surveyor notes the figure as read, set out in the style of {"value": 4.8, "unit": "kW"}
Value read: {"value": 0.057, "unit": "kW"}
